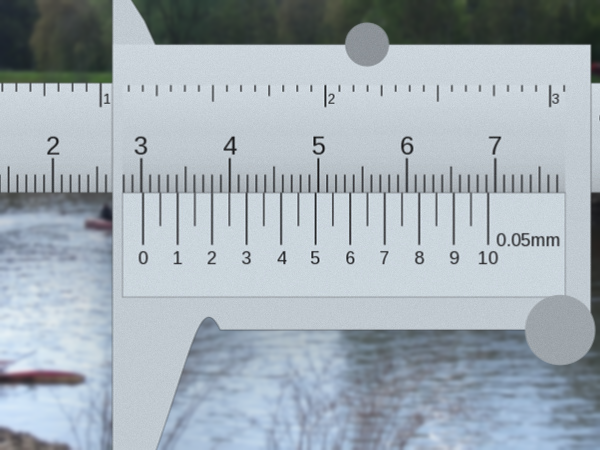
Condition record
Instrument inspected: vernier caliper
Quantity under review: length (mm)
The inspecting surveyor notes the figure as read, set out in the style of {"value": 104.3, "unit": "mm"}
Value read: {"value": 30.2, "unit": "mm"}
